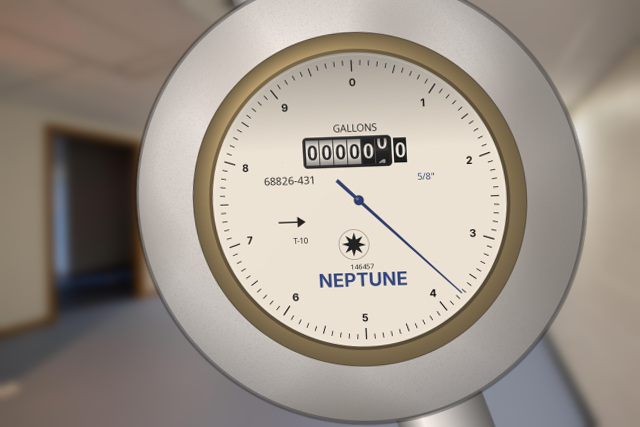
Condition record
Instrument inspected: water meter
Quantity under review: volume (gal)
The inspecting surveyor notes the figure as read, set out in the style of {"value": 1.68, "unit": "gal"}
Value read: {"value": 3.7, "unit": "gal"}
